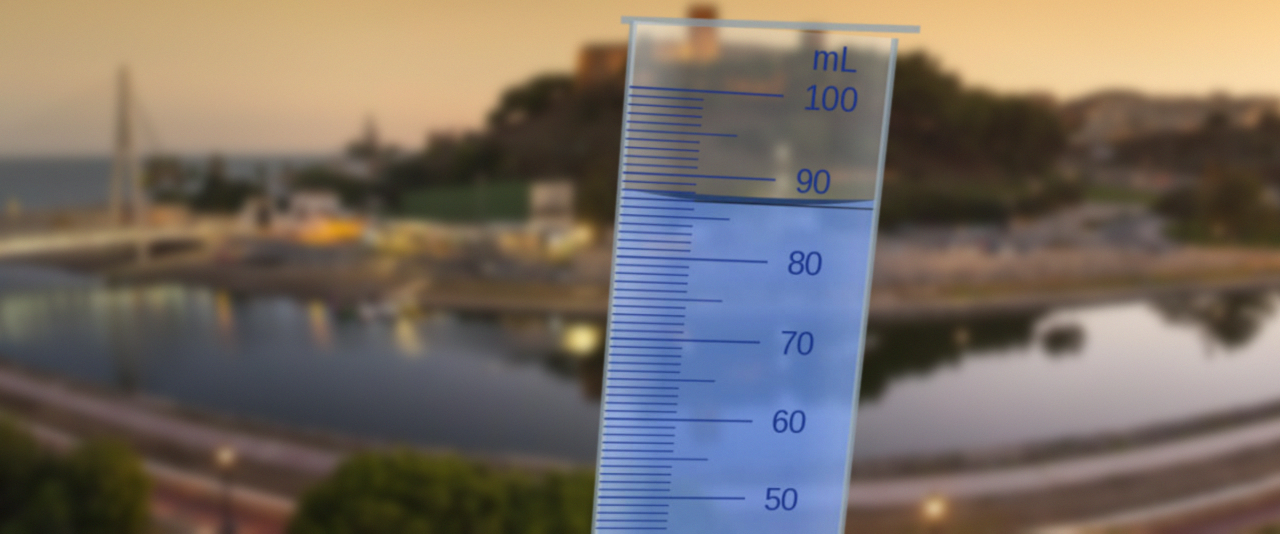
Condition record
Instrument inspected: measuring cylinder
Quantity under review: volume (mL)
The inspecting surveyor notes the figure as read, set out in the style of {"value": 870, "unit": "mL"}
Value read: {"value": 87, "unit": "mL"}
